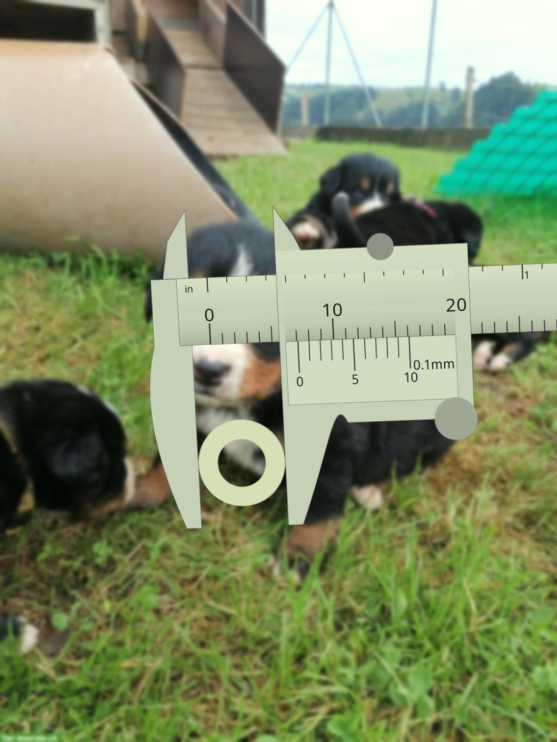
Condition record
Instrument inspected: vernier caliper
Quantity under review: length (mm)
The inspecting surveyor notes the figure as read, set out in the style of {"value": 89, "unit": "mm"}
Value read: {"value": 7.1, "unit": "mm"}
